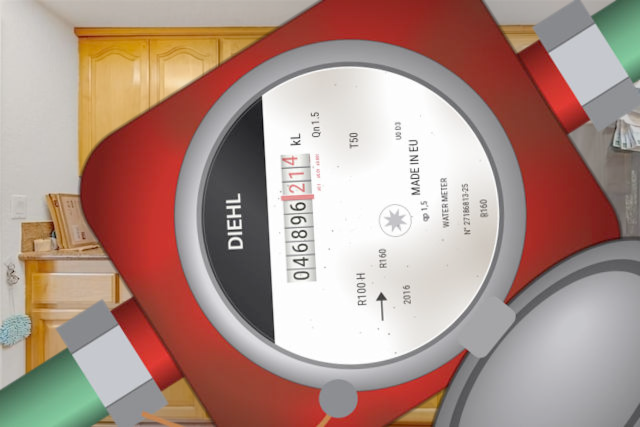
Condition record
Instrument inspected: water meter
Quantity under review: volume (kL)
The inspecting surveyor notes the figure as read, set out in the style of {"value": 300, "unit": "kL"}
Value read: {"value": 46896.214, "unit": "kL"}
